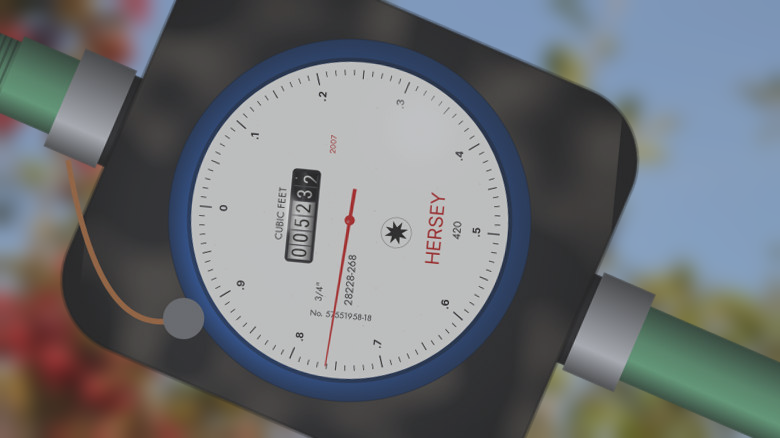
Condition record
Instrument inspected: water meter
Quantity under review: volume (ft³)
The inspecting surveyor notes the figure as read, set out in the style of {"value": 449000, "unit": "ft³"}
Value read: {"value": 5231.76, "unit": "ft³"}
